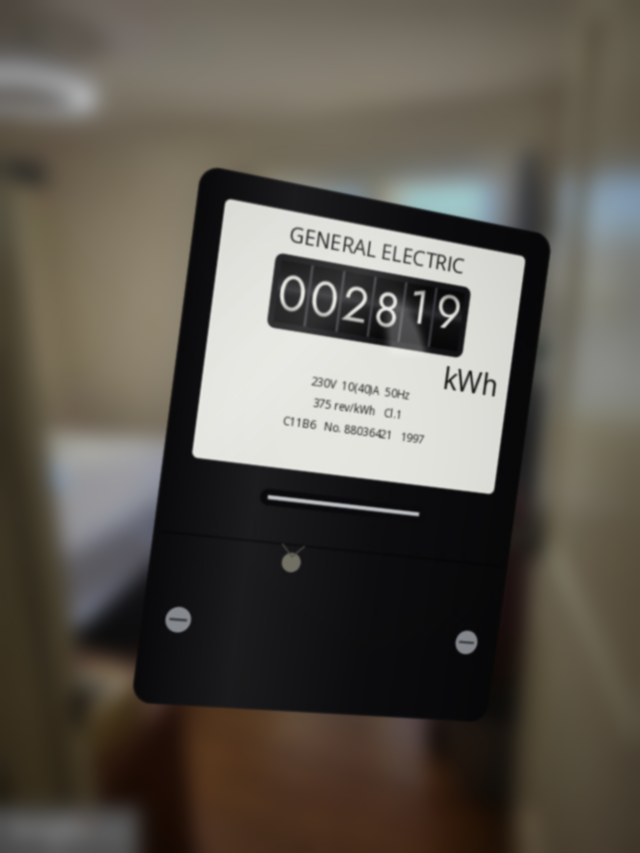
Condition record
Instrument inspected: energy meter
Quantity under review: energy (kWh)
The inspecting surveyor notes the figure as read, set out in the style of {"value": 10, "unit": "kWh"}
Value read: {"value": 2819, "unit": "kWh"}
